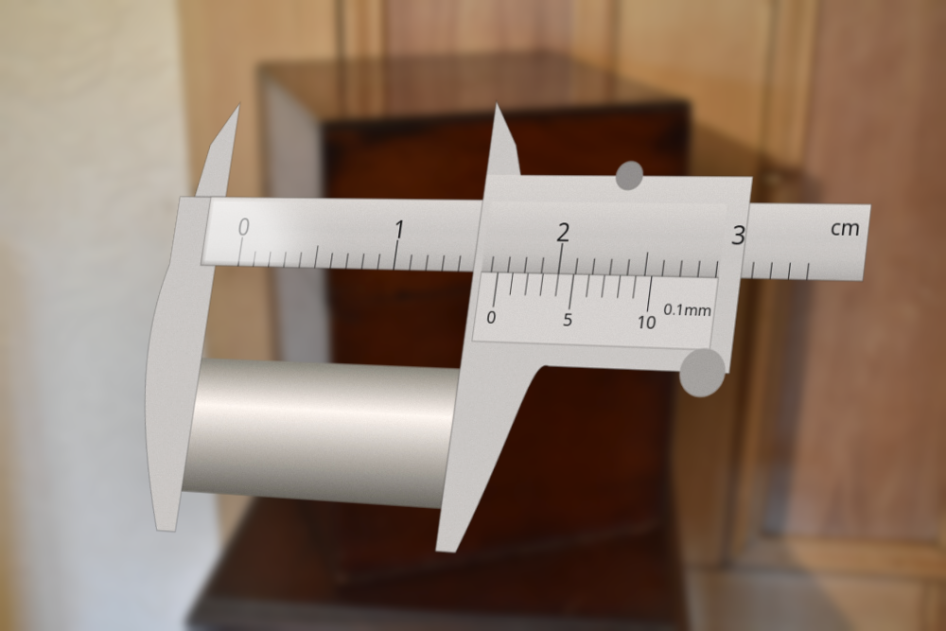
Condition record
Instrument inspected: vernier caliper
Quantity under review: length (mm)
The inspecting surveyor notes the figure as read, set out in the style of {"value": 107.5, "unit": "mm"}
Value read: {"value": 16.4, "unit": "mm"}
